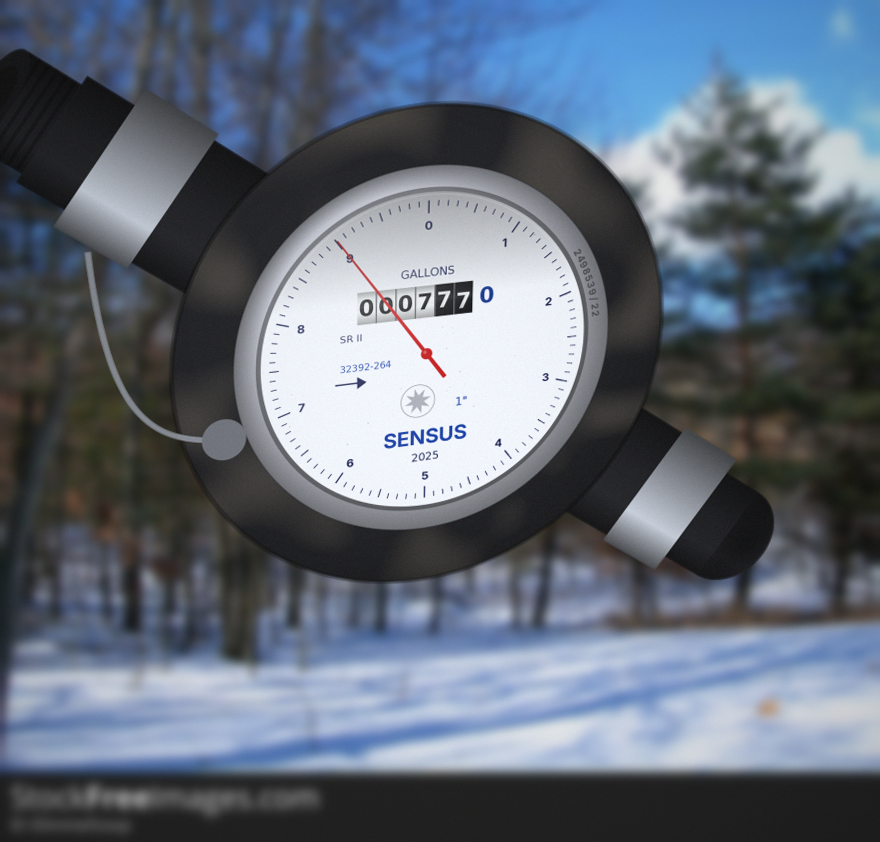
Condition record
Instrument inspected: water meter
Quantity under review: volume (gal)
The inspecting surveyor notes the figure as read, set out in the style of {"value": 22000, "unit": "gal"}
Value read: {"value": 7769.0, "unit": "gal"}
